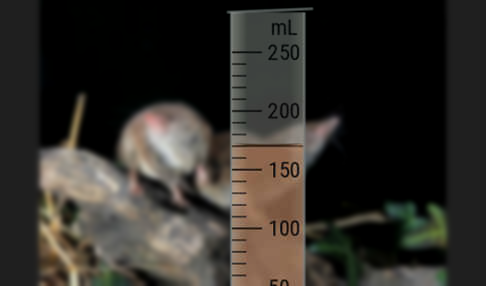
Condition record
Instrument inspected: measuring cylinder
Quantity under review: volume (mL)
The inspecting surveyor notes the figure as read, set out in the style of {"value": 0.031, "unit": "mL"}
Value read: {"value": 170, "unit": "mL"}
